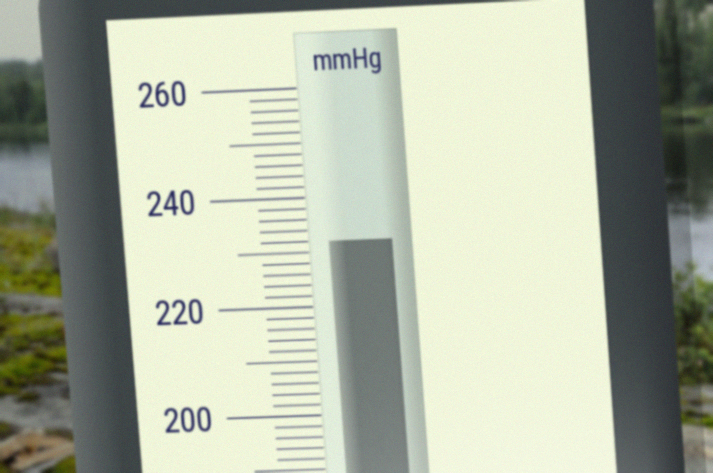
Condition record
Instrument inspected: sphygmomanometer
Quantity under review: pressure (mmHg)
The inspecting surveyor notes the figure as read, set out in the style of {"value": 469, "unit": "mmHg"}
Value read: {"value": 232, "unit": "mmHg"}
